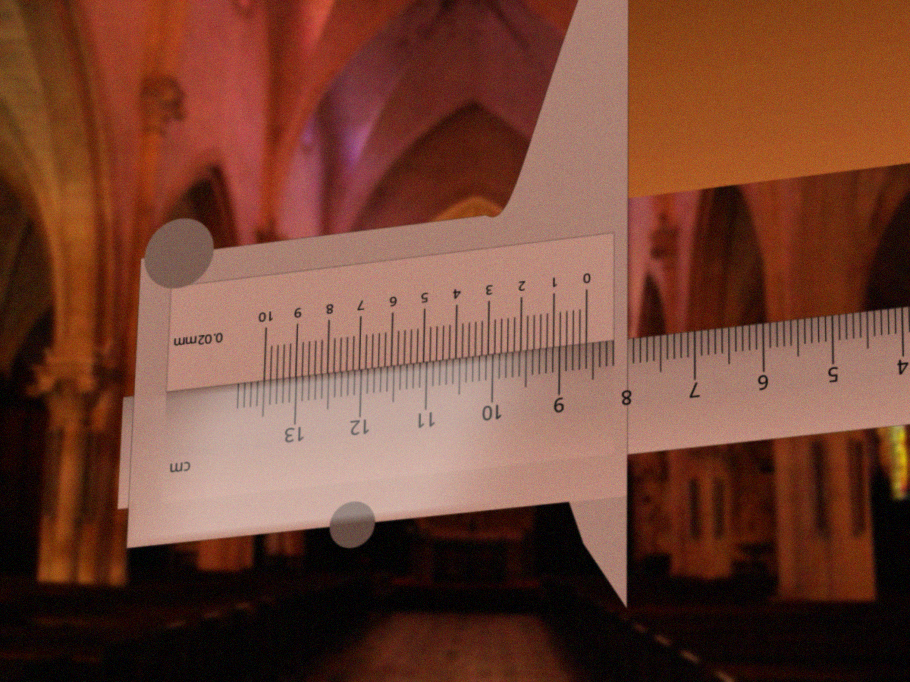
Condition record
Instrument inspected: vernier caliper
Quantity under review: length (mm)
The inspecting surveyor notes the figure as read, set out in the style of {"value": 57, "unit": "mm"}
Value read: {"value": 86.0, "unit": "mm"}
